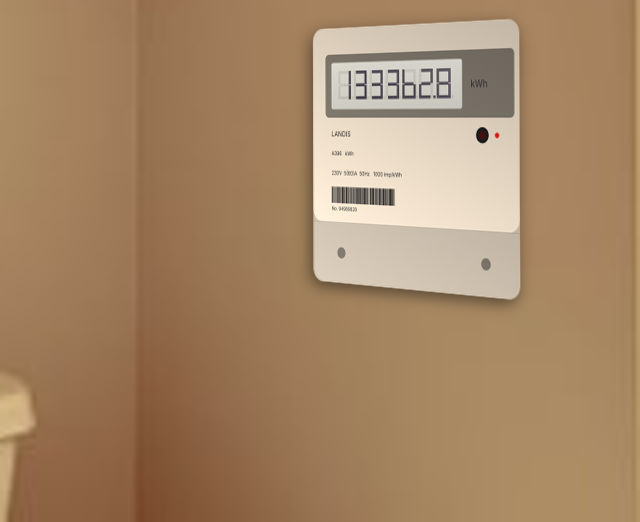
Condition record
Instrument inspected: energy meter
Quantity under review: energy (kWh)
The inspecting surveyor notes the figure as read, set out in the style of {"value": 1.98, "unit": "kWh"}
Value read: {"value": 133362.8, "unit": "kWh"}
